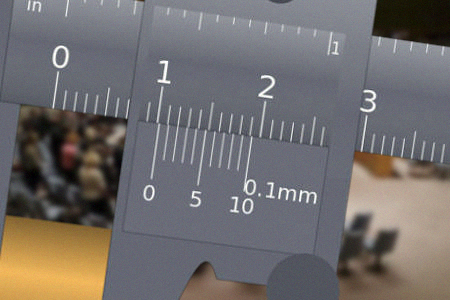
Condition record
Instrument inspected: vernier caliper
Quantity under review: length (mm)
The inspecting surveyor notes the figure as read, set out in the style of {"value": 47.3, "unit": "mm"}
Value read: {"value": 10.2, "unit": "mm"}
